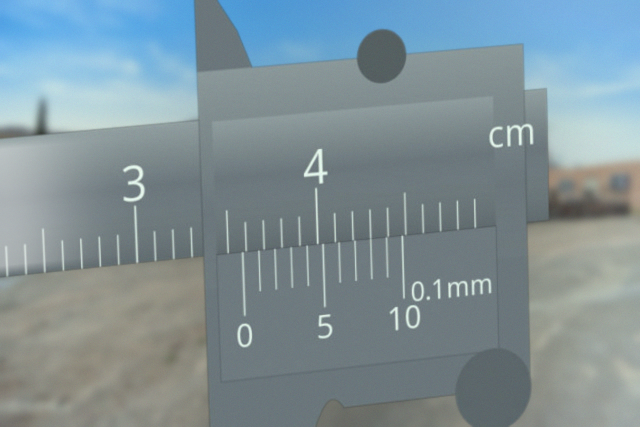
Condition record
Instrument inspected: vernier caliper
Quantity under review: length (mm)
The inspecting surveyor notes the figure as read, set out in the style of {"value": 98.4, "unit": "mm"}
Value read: {"value": 35.8, "unit": "mm"}
